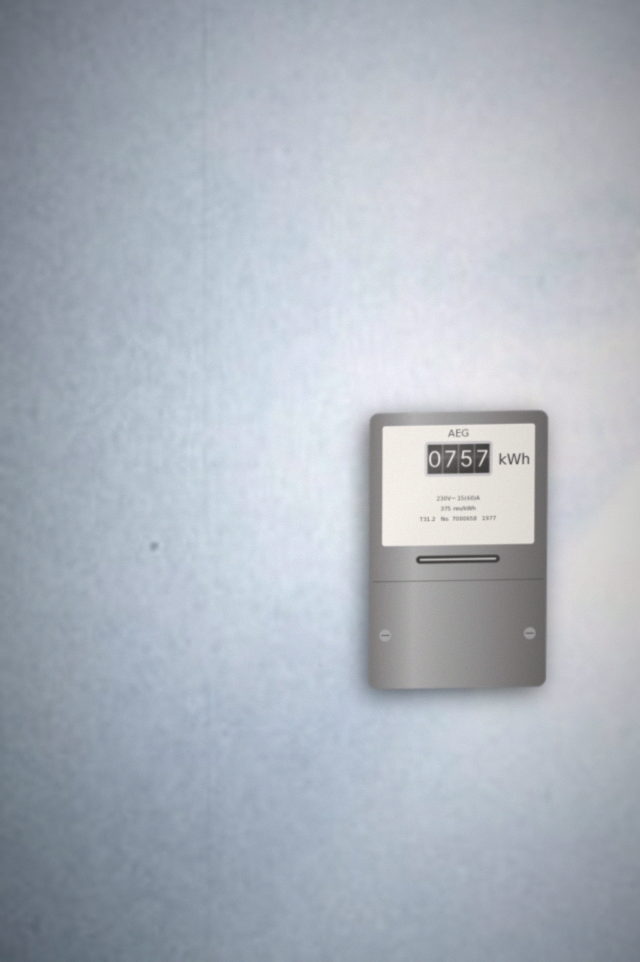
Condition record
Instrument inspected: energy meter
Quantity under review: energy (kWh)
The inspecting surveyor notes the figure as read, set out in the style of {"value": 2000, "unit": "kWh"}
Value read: {"value": 757, "unit": "kWh"}
